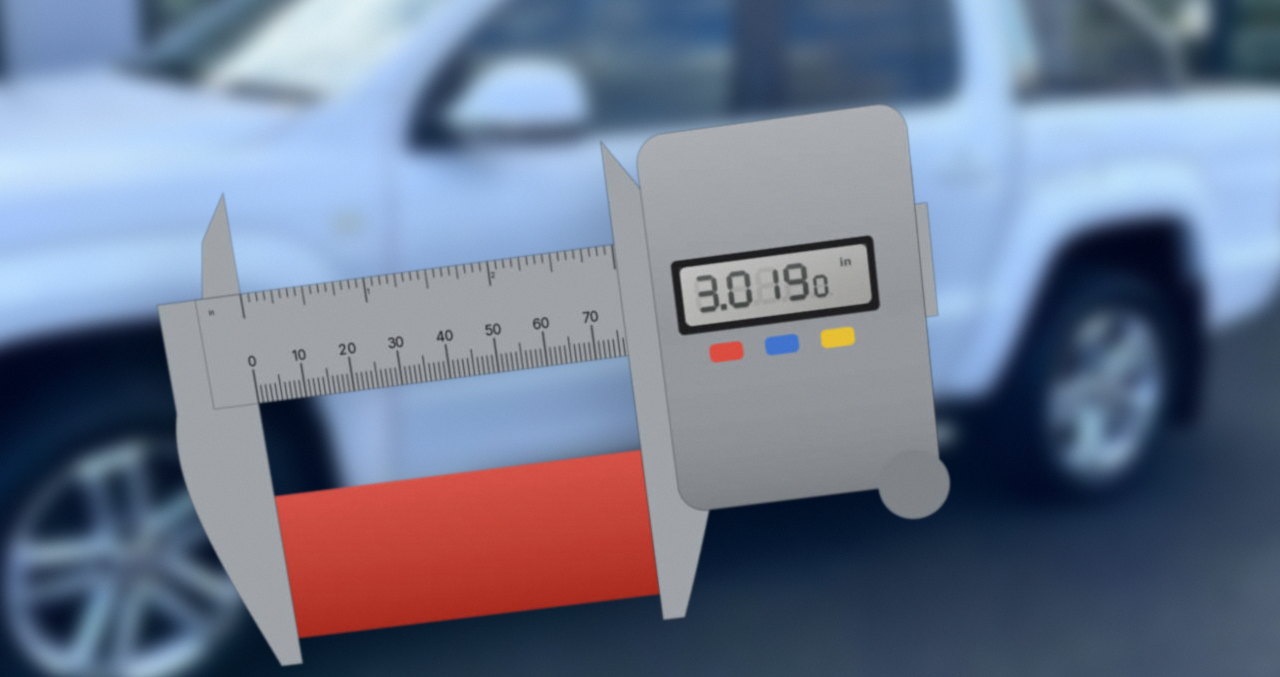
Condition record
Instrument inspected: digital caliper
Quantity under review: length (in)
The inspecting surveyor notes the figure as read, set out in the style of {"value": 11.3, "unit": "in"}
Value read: {"value": 3.0190, "unit": "in"}
